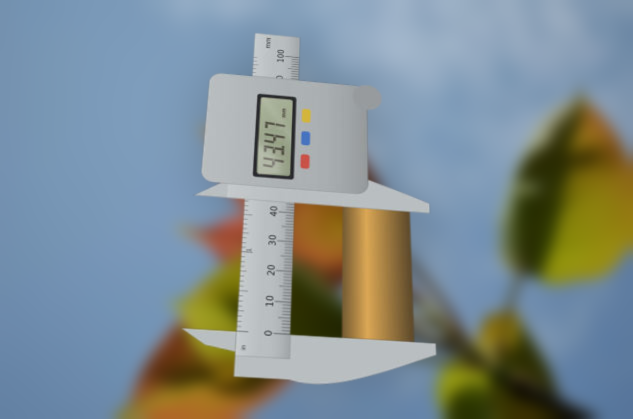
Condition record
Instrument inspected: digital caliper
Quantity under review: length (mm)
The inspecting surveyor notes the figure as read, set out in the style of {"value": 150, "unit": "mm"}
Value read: {"value": 43.47, "unit": "mm"}
